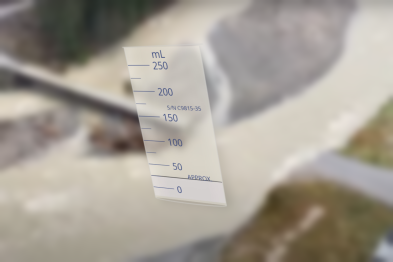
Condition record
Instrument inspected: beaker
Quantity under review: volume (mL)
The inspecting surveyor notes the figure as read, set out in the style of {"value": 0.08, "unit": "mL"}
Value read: {"value": 25, "unit": "mL"}
